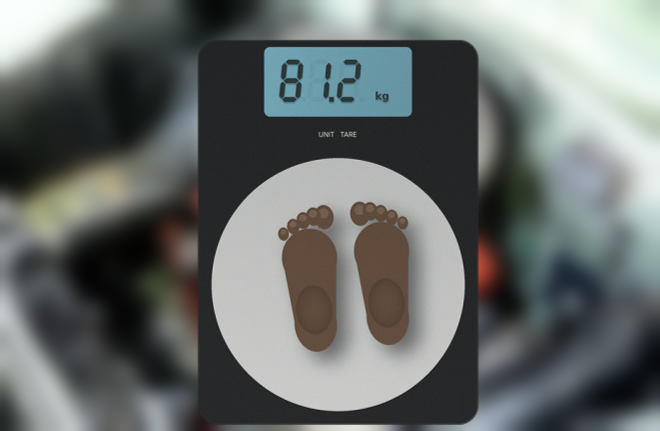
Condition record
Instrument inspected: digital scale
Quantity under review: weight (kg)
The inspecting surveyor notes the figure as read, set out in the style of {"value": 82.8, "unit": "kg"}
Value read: {"value": 81.2, "unit": "kg"}
